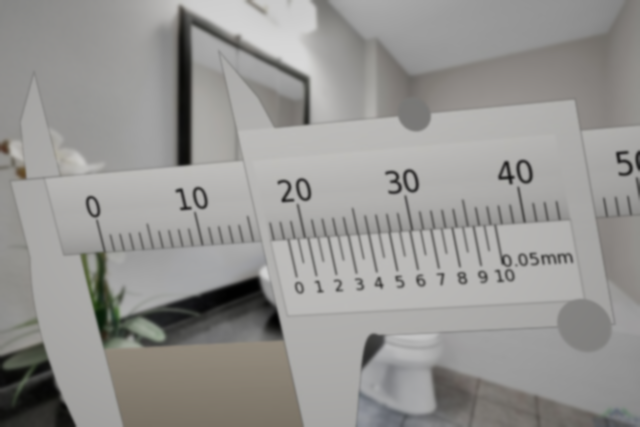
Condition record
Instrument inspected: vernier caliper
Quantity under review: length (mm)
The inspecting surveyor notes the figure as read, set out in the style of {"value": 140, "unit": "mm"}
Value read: {"value": 18.4, "unit": "mm"}
